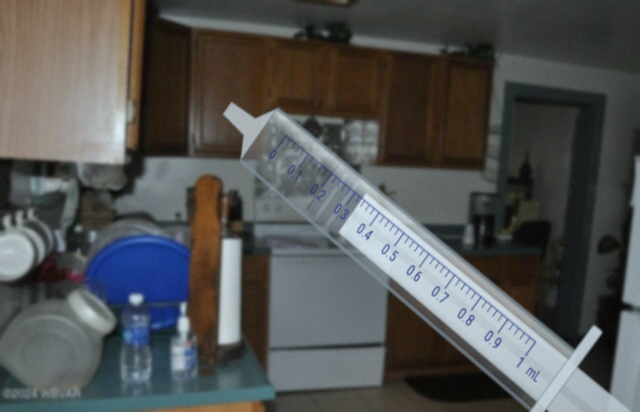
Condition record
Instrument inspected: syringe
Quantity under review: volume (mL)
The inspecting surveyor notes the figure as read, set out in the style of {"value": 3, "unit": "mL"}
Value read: {"value": 0.2, "unit": "mL"}
